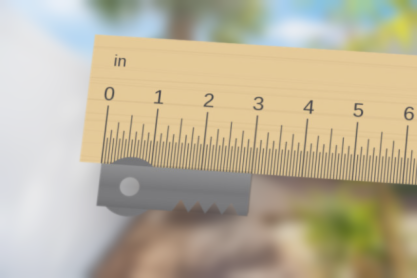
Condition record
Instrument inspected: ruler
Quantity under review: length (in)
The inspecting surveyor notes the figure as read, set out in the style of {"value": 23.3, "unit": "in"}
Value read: {"value": 3, "unit": "in"}
